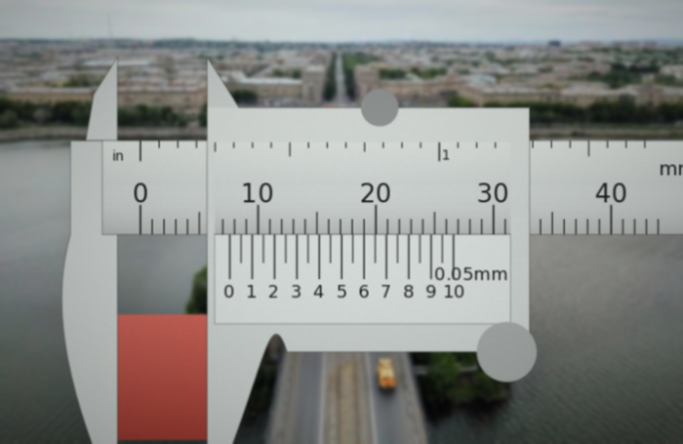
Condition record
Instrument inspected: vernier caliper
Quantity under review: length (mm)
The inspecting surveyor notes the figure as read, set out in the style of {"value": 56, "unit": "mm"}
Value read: {"value": 7.6, "unit": "mm"}
